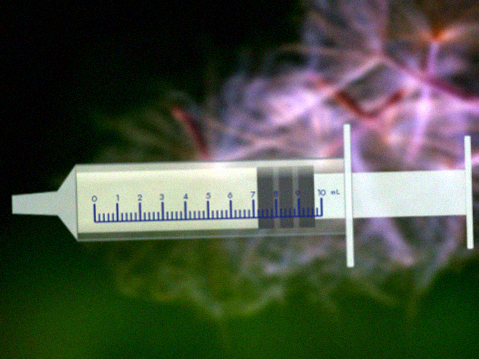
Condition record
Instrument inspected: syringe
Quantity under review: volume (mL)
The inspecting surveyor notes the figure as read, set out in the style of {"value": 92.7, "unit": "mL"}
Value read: {"value": 7.2, "unit": "mL"}
